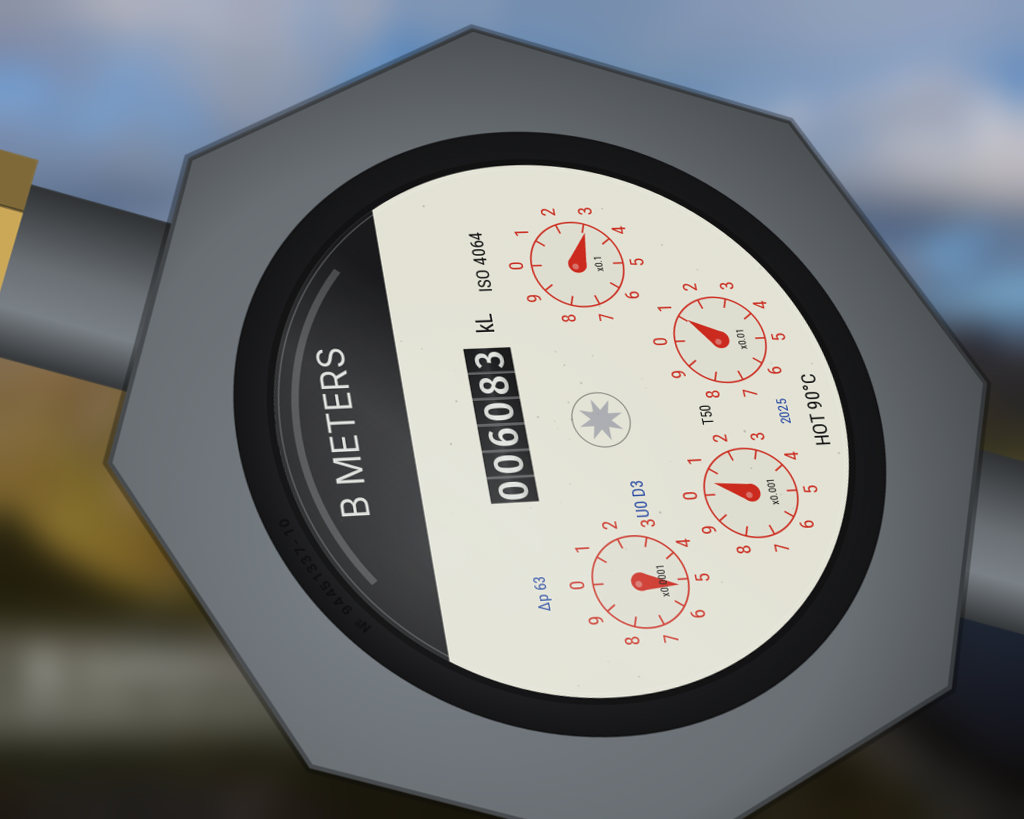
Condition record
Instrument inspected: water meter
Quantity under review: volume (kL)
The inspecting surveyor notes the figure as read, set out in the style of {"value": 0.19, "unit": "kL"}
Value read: {"value": 6083.3105, "unit": "kL"}
